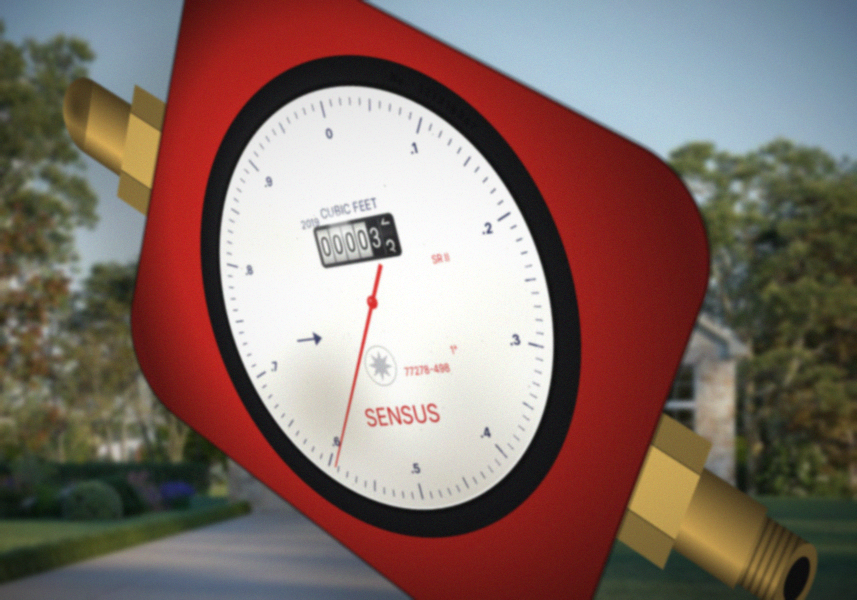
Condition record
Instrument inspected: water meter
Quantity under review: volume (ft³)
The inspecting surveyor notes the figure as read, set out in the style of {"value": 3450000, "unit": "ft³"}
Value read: {"value": 32.59, "unit": "ft³"}
